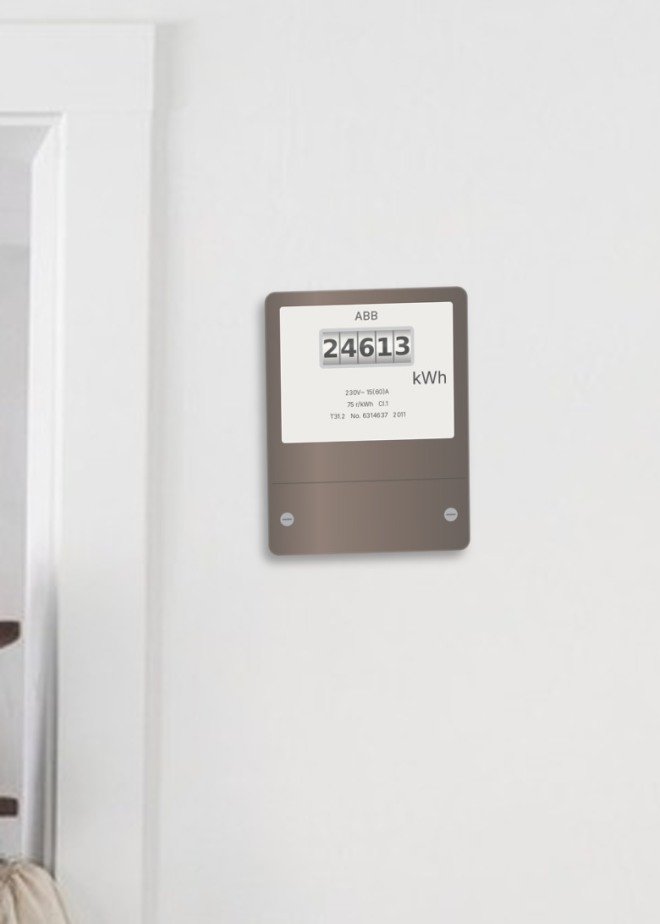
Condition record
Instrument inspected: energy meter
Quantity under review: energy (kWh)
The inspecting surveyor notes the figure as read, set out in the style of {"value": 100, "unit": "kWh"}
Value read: {"value": 24613, "unit": "kWh"}
